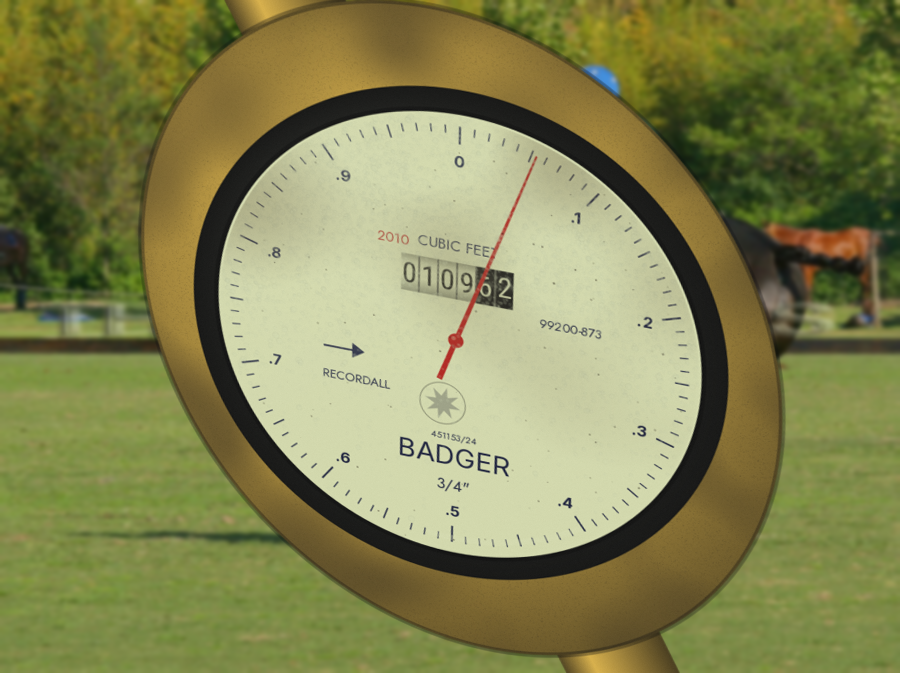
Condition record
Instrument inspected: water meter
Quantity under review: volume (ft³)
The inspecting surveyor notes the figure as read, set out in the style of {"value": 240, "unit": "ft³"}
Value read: {"value": 10962.05, "unit": "ft³"}
